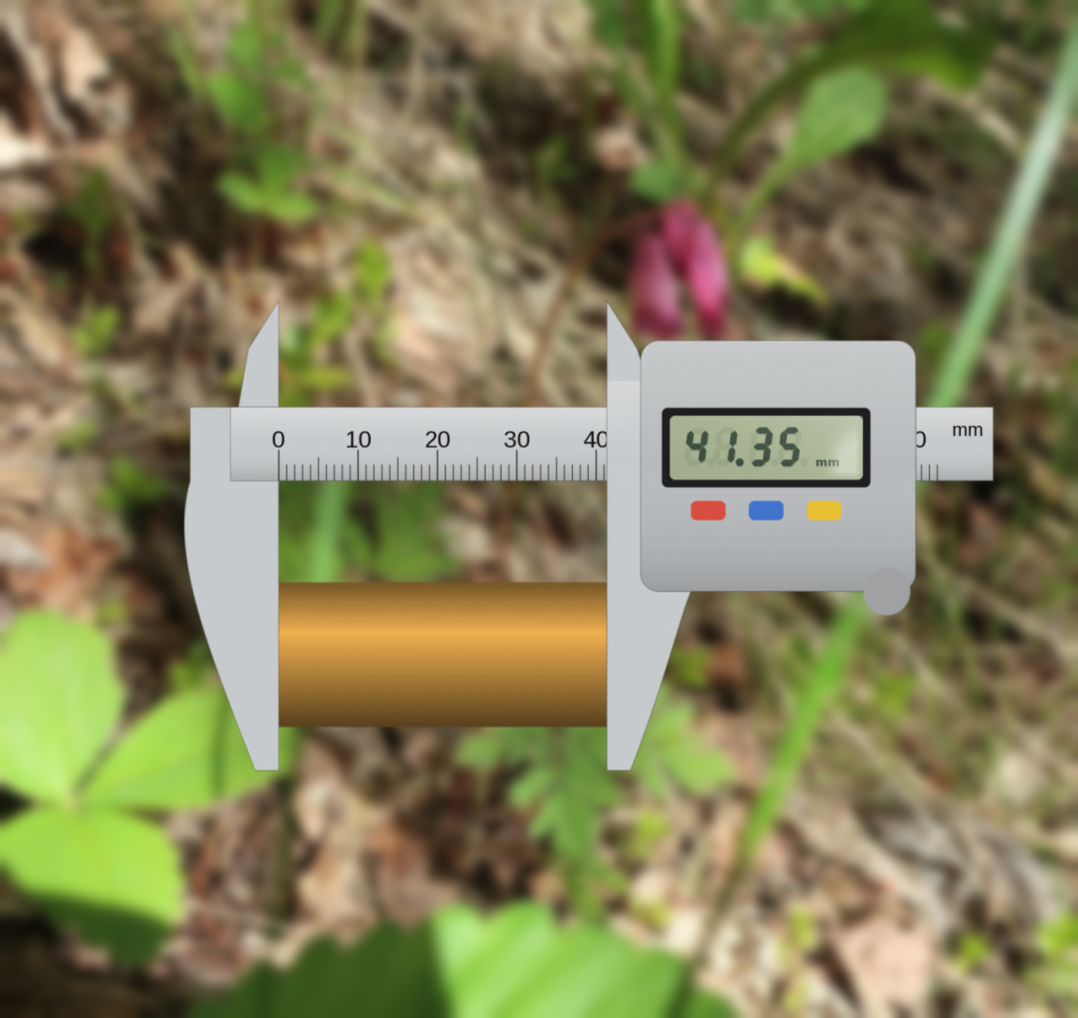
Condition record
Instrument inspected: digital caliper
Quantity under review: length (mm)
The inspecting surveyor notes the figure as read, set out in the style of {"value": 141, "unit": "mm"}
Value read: {"value": 41.35, "unit": "mm"}
